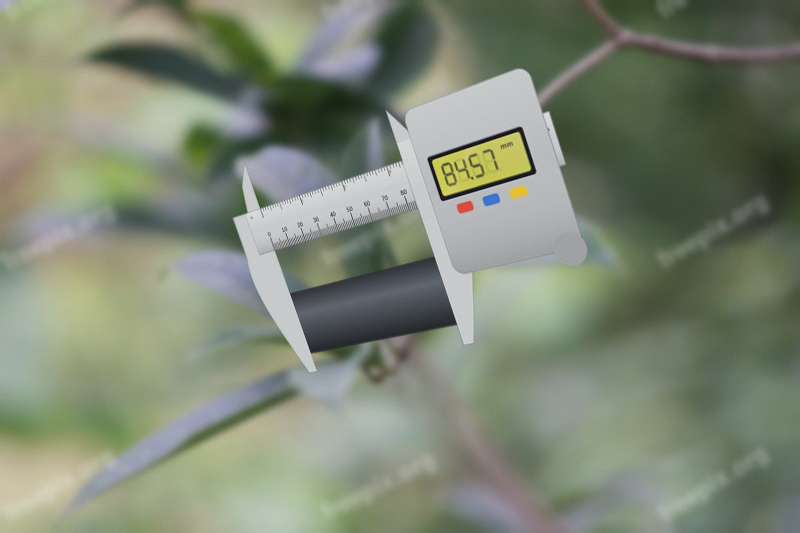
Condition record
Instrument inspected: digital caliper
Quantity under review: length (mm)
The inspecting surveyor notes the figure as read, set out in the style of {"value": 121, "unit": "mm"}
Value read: {"value": 84.57, "unit": "mm"}
